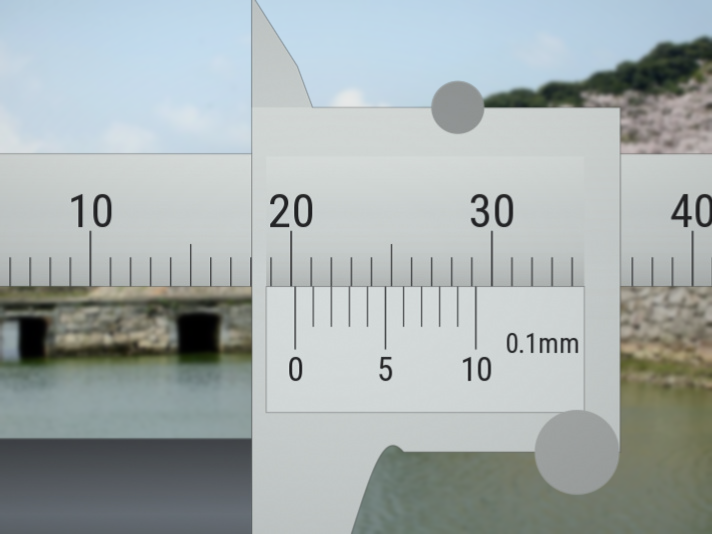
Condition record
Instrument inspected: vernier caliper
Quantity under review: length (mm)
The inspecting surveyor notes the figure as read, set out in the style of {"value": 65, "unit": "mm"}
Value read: {"value": 20.2, "unit": "mm"}
